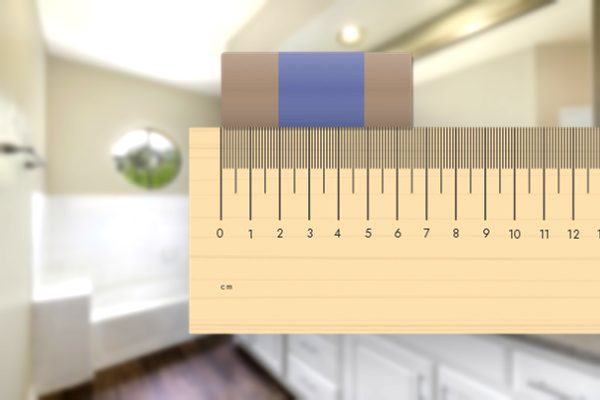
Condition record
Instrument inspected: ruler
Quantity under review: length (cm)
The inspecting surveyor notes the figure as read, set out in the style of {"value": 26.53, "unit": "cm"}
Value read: {"value": 6.5, "unit": "cm"}
